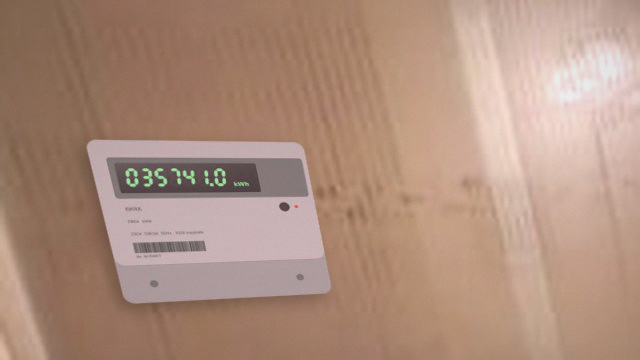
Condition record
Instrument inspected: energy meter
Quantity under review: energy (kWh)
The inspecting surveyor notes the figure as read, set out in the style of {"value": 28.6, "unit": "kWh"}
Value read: {"value": 35741.0, "unit": "kWh"}
